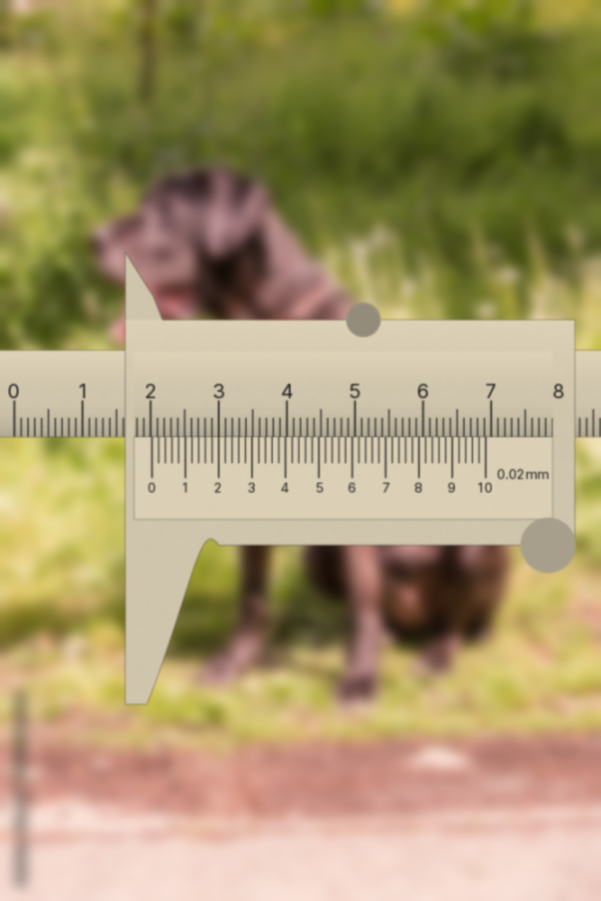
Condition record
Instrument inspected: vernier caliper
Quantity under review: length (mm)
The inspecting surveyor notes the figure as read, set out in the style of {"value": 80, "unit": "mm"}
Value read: {"value": 20.2, "unit": "mm"}
